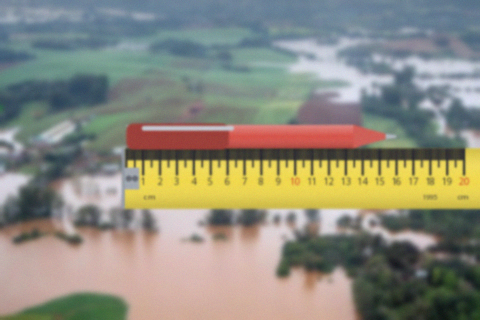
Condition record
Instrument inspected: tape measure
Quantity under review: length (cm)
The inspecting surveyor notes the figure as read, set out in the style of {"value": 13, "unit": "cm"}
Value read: {"value": 16, "unit": "cm"}
